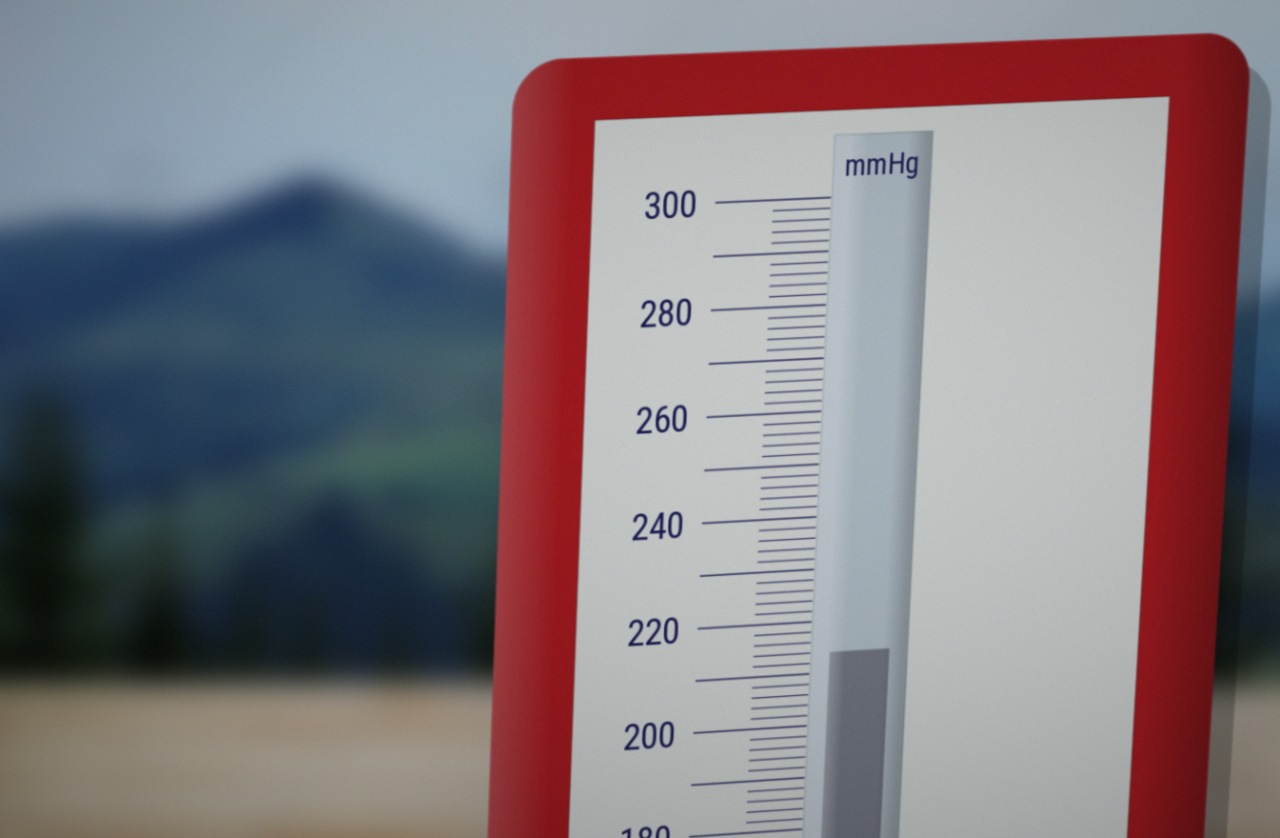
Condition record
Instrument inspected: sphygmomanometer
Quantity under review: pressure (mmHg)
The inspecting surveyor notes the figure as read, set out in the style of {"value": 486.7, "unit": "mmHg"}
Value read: {"value": 214, "unit": "mmHg"}
